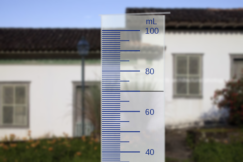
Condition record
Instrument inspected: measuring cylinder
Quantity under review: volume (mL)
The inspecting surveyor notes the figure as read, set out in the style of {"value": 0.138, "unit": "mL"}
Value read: {"value": 70, "unit": "mL"}
